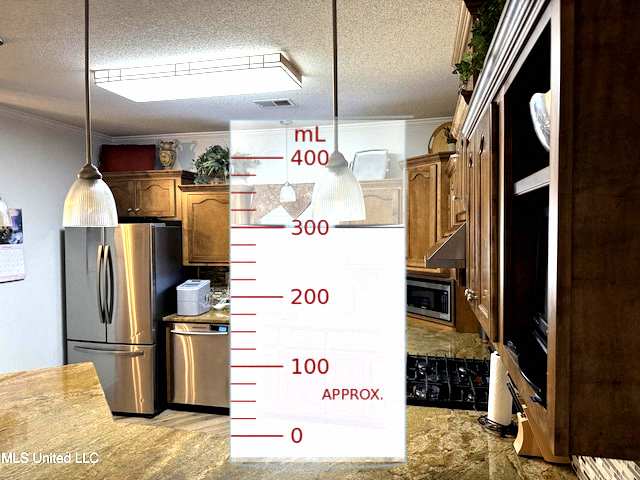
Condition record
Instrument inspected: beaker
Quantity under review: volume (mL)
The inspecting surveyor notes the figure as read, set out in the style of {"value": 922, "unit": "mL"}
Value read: {"value": 300, "unit": "mL"}
